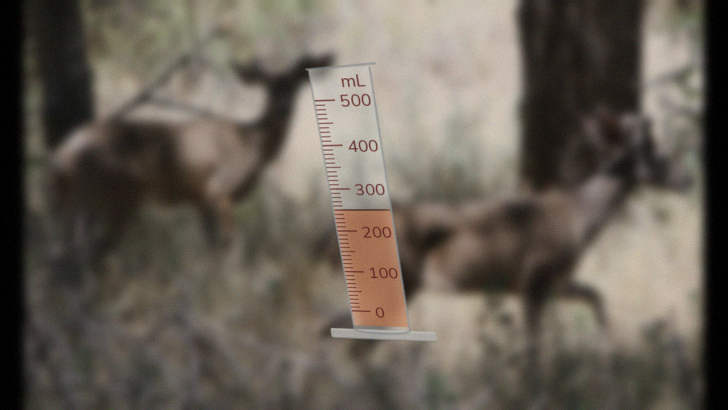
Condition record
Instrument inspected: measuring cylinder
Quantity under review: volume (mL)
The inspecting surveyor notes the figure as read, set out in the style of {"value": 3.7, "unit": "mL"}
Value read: {"value": 250, "unit": "mL"}
